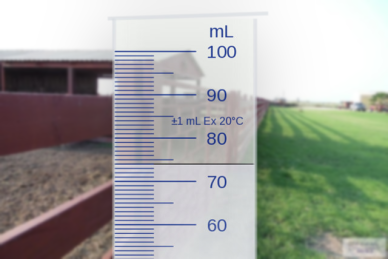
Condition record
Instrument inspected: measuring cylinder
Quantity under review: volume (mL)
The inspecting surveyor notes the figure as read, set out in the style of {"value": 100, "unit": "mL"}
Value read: {"value": 74, "unit": "mL"}
